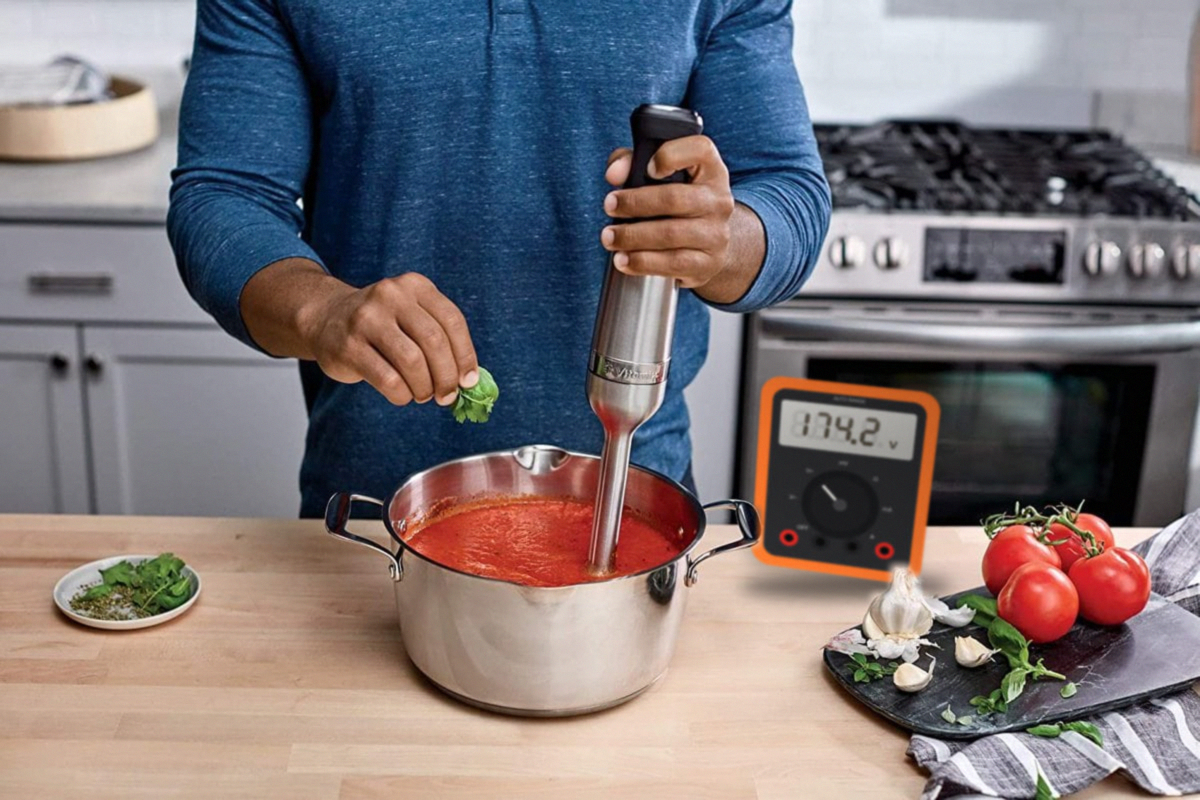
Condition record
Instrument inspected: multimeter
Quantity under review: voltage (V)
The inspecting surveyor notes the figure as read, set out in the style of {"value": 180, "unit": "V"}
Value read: {"value": 174.2, "unit": "V"}
